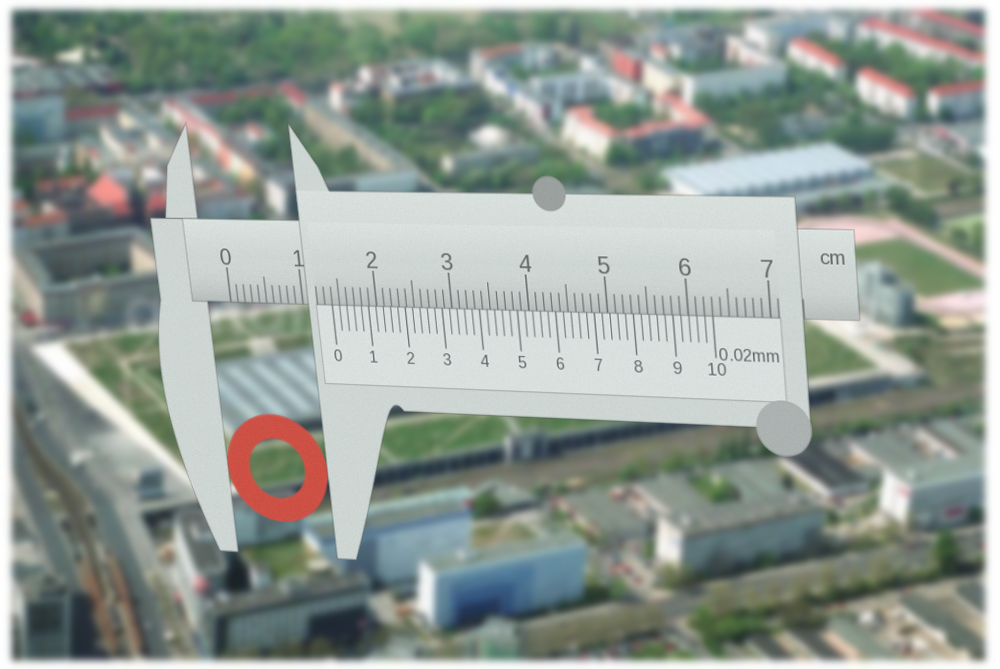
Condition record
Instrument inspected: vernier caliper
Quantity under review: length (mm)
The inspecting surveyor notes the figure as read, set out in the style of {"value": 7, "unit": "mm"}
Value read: {"value": 14.0, "unit": "mm"}
